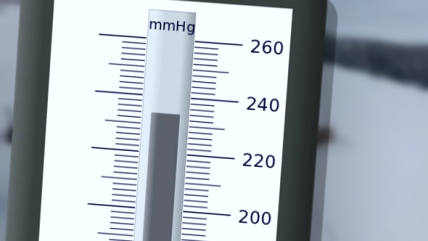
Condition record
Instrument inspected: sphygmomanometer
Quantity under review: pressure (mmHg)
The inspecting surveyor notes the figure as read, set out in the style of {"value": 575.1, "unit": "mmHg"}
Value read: {"value": 234, "unit": "mmHg"}
